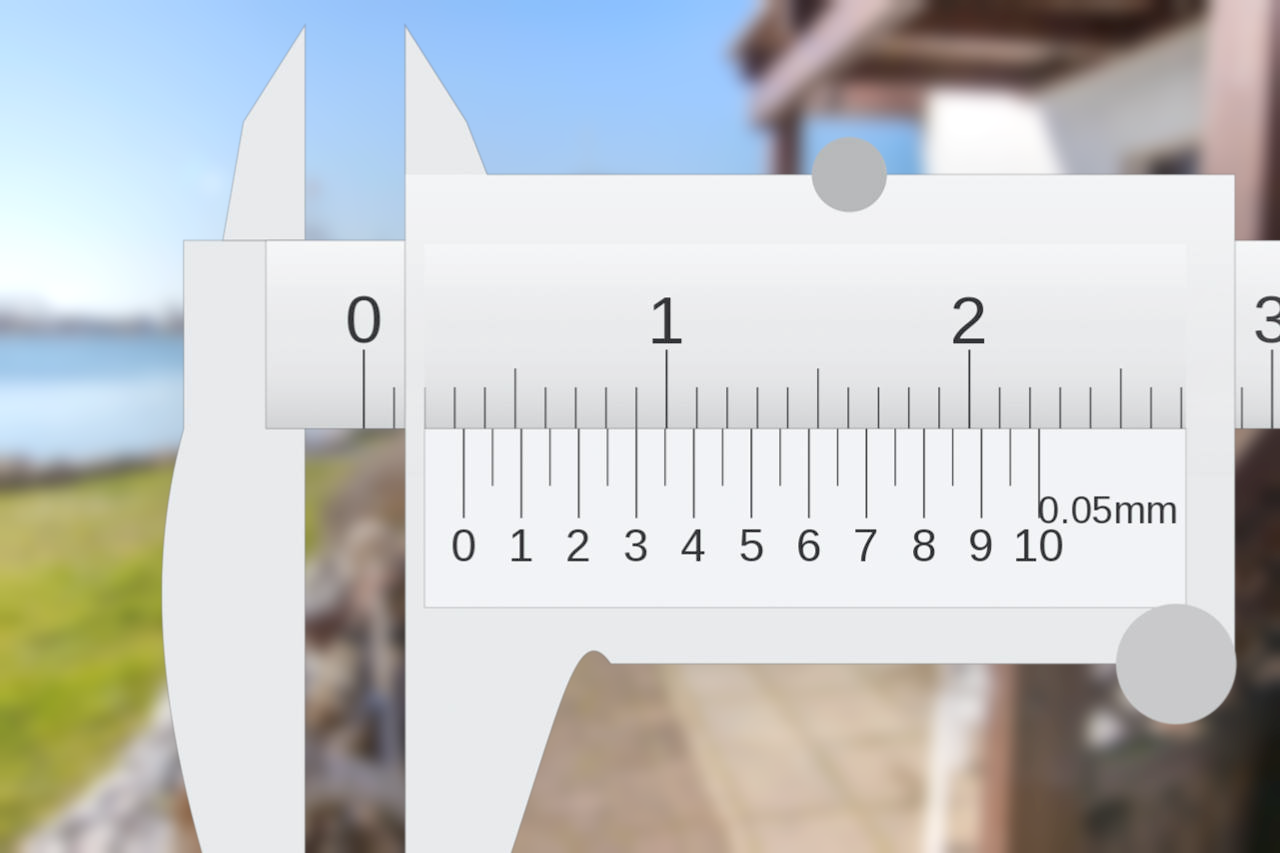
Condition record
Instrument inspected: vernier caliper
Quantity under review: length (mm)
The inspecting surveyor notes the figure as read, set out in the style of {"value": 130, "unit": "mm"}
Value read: {"value": 3.30, "unit": "mm"}
